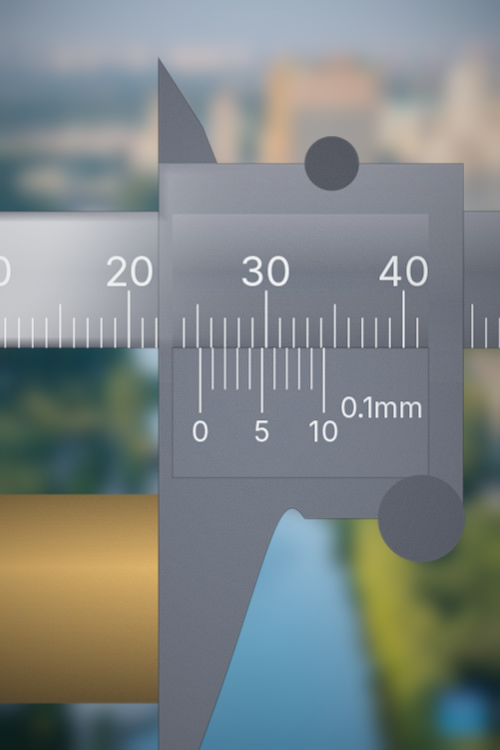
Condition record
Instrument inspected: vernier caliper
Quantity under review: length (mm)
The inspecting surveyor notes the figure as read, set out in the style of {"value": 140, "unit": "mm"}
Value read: {"value": 25.2, "unit": "mm"}
